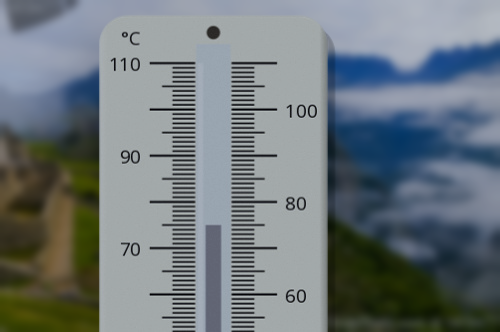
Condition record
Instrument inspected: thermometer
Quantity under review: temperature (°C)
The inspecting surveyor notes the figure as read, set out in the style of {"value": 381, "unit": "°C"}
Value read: {"value": 75, "unit": "°C"}
